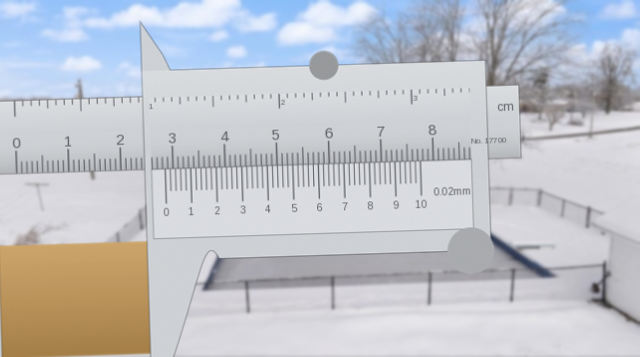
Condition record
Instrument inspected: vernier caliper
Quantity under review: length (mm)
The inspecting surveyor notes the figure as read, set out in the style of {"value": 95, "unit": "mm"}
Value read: {"value": 28.5, "unit": "mm"}
